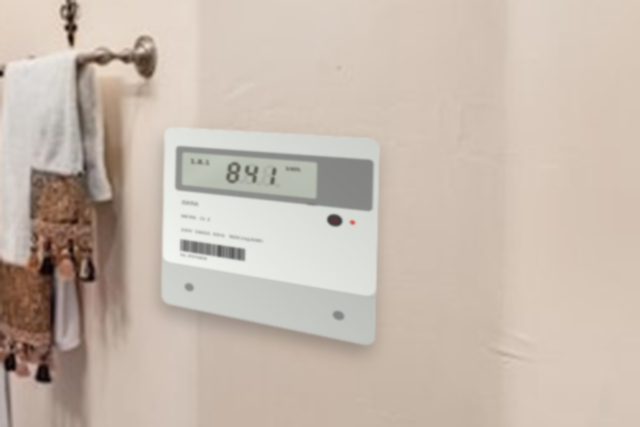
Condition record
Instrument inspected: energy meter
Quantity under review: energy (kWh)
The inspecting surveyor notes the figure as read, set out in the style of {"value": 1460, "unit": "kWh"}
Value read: {"value": 841, "unit": "kWh"}
